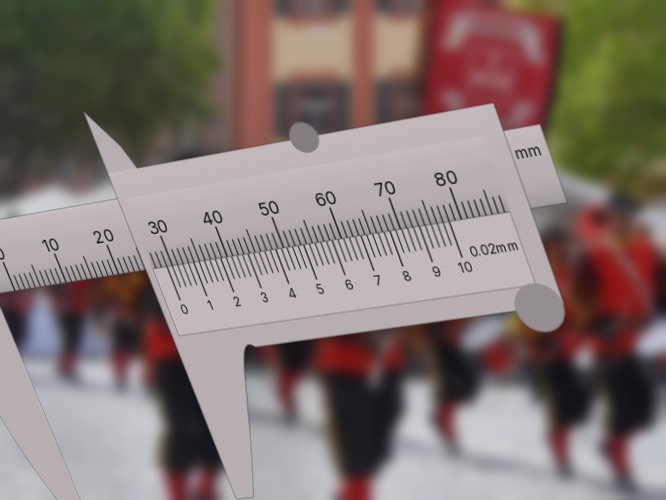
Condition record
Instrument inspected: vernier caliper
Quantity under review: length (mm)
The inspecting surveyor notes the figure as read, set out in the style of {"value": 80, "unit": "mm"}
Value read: {"value": 29.0, "unit": "mm"}
